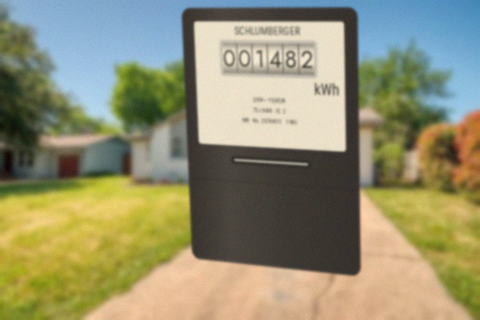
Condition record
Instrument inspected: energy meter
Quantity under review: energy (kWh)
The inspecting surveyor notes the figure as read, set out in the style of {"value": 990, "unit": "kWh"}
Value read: {"value": 1482, "unit": "kWh"}
